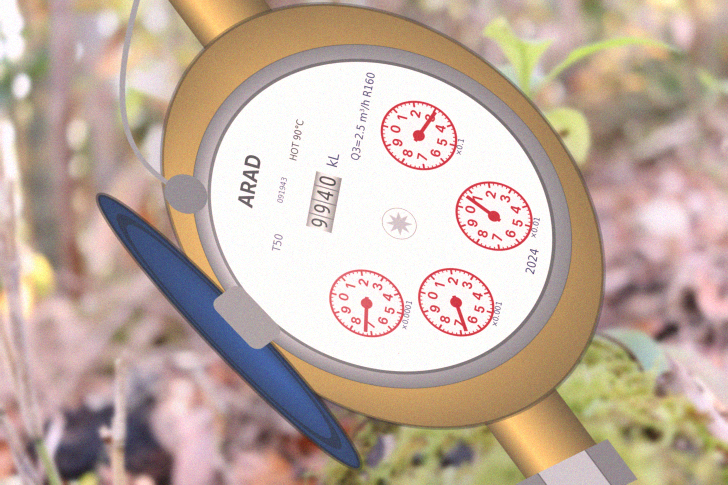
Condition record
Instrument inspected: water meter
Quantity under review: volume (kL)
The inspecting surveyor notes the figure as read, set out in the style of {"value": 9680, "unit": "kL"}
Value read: {"value": 9940.3067, "unit": "kL"}
